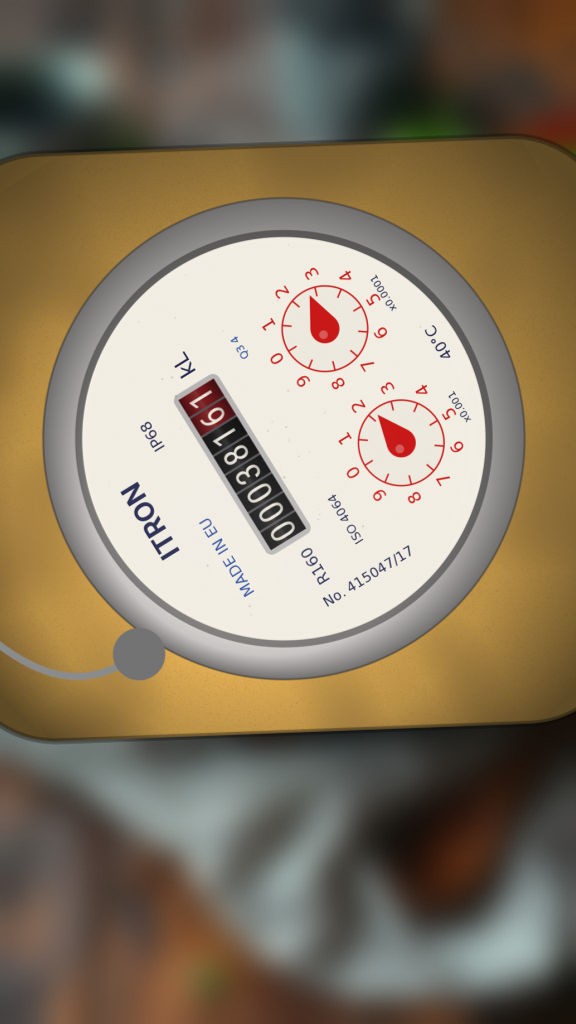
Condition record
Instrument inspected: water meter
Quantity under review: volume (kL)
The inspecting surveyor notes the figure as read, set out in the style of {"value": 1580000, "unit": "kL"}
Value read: {"value": 381.6122, "unit": "kL"}
